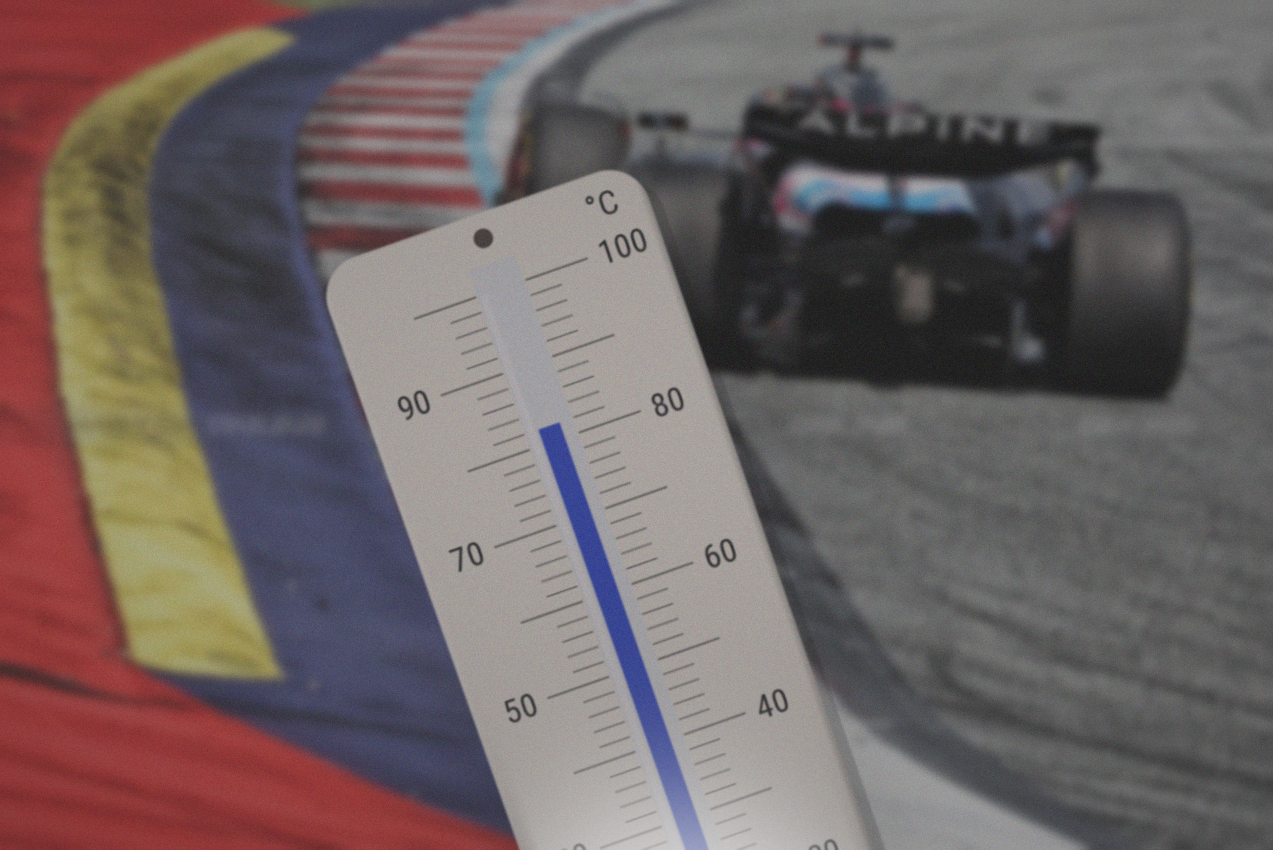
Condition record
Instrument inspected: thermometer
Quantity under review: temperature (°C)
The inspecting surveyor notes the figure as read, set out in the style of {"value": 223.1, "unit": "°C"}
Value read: {"value": 82, "unit": "°C"}
